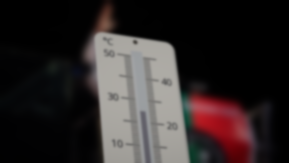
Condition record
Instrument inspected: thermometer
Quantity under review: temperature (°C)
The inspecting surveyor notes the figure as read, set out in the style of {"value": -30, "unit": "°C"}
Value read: {"value": 25, "unit": "°C"}
